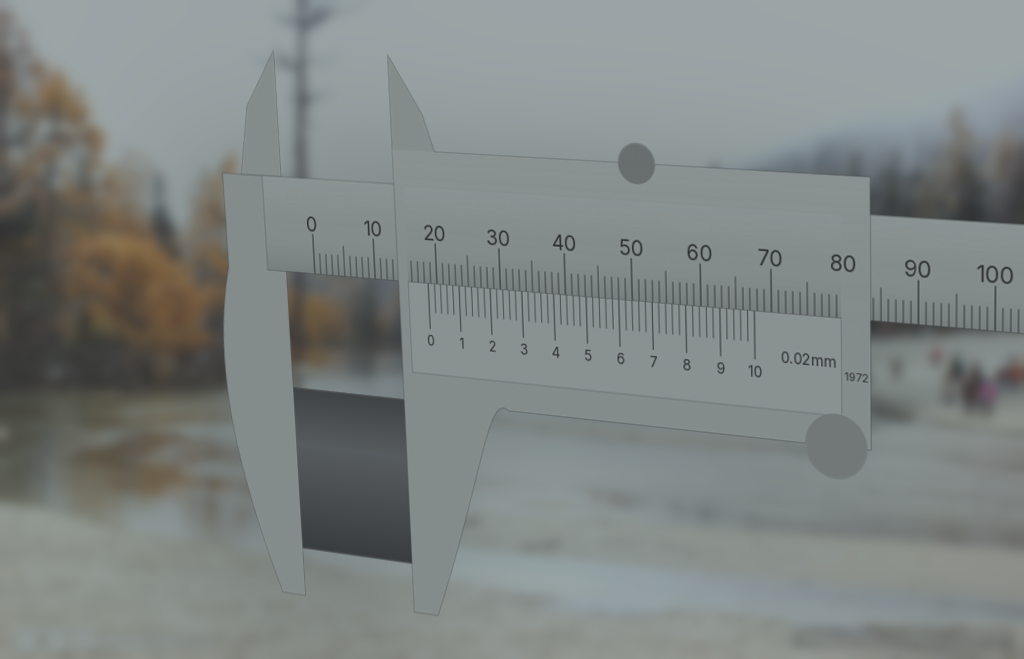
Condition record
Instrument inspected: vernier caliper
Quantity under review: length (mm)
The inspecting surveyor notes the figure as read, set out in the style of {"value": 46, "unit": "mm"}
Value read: {"value": 18.6, "unit": "mm"}
